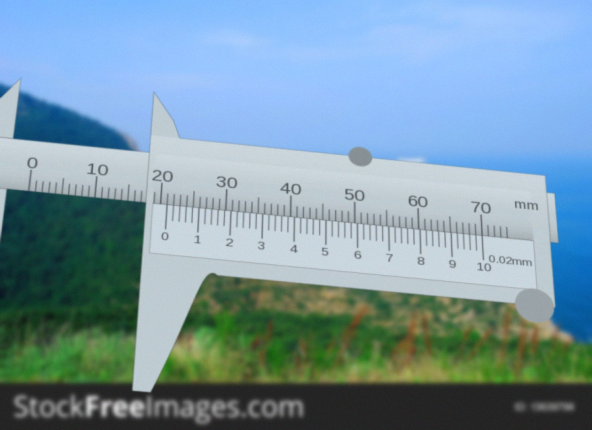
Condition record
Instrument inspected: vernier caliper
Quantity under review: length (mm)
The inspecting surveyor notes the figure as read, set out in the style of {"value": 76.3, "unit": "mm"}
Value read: {"value": 21.0, "unit": "mm"}
